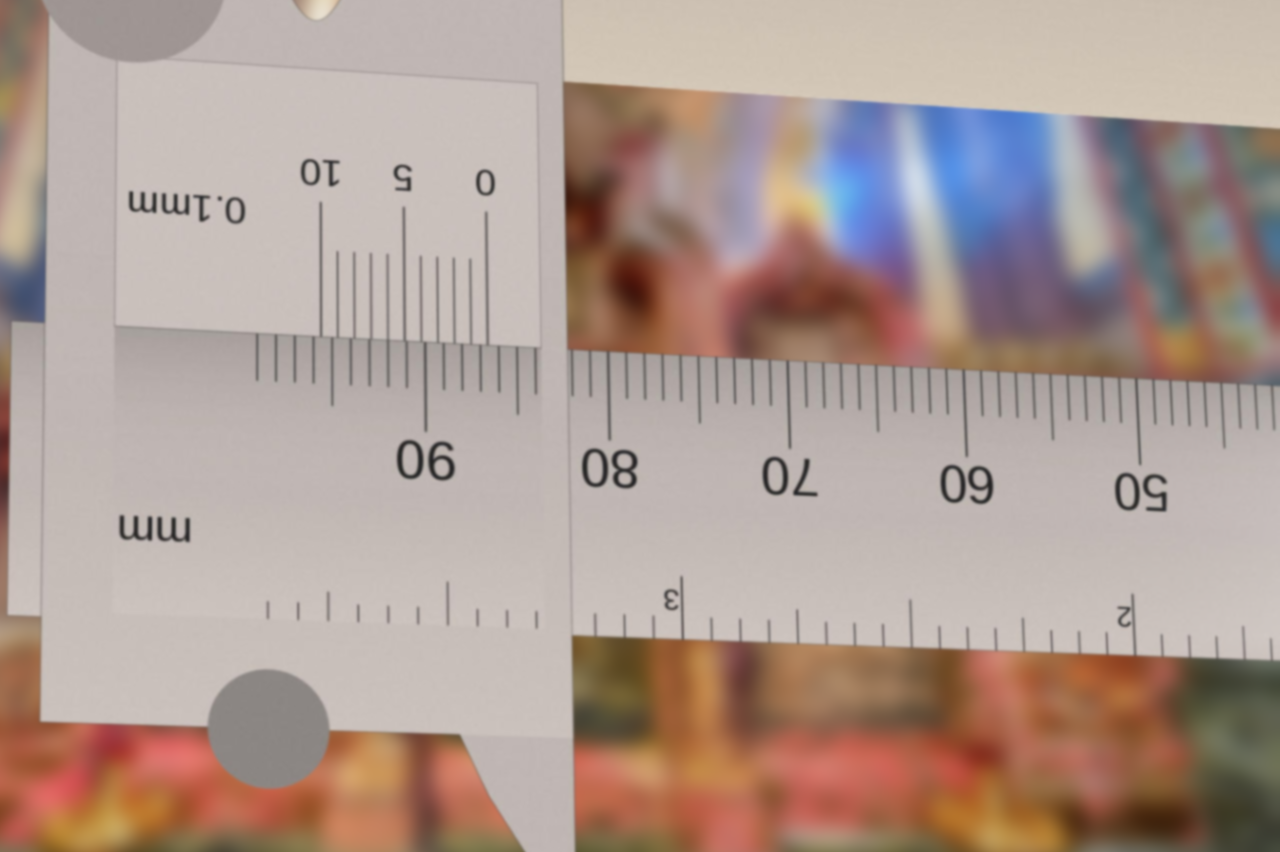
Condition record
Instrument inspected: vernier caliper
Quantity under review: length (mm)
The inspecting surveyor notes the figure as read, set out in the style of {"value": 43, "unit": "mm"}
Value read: {"value": 86.6, "unit": "mm"}
